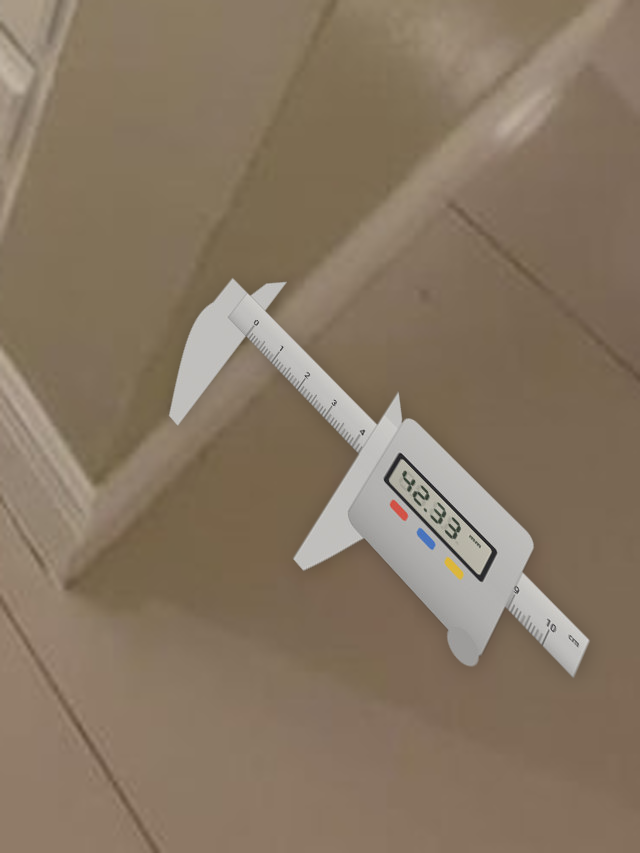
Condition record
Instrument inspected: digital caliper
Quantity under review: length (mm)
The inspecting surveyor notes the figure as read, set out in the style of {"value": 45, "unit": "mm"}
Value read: {"value": 42.33, "unit": "mm"}
